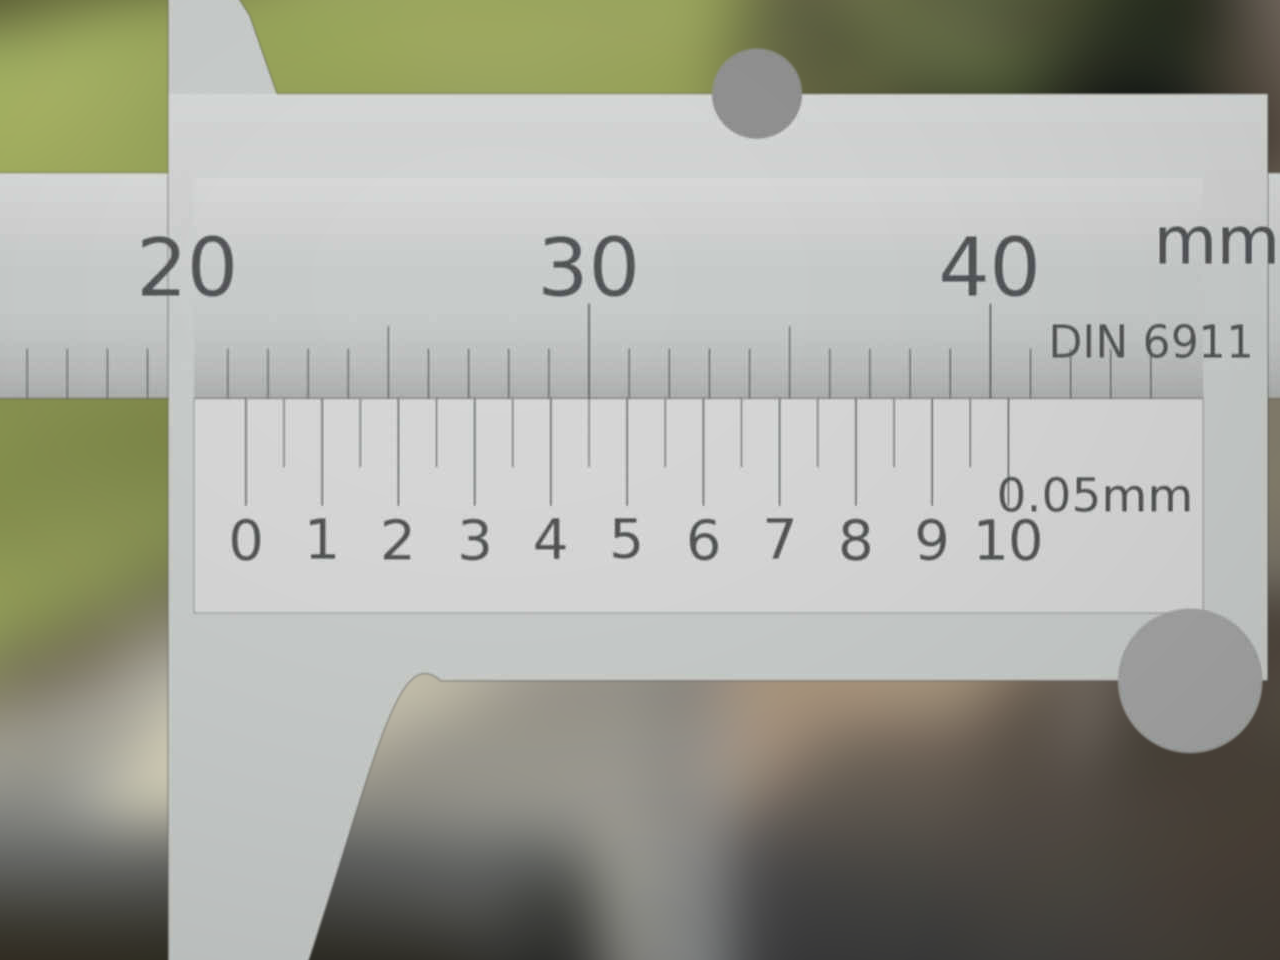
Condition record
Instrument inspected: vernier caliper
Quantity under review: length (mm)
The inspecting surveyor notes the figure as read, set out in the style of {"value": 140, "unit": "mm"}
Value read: {"value": 21.45, "unit": "mm"}
